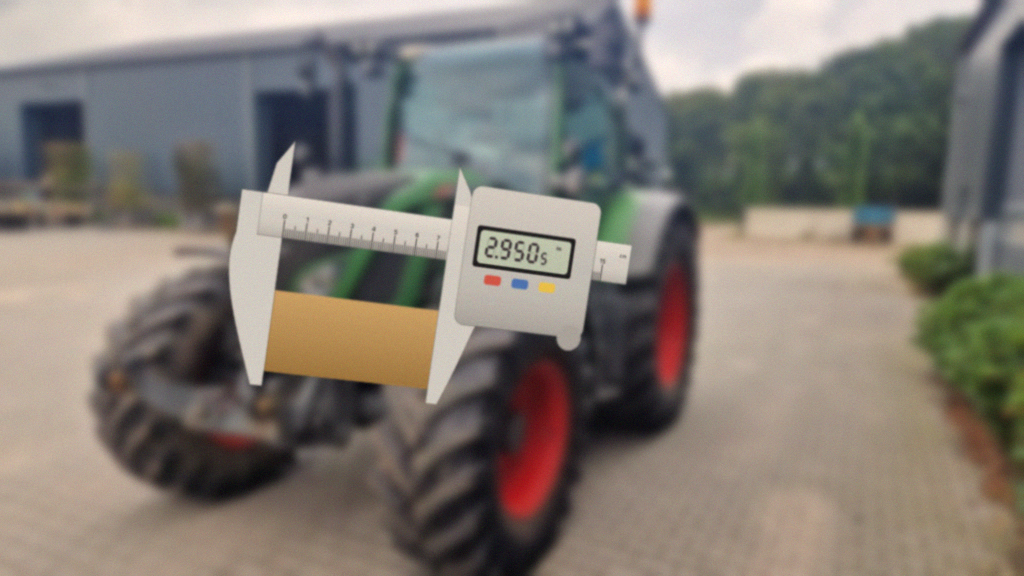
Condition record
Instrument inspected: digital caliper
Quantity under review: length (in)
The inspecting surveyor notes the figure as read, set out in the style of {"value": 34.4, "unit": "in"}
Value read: {"value": 2.9505, "unit": "in"}
